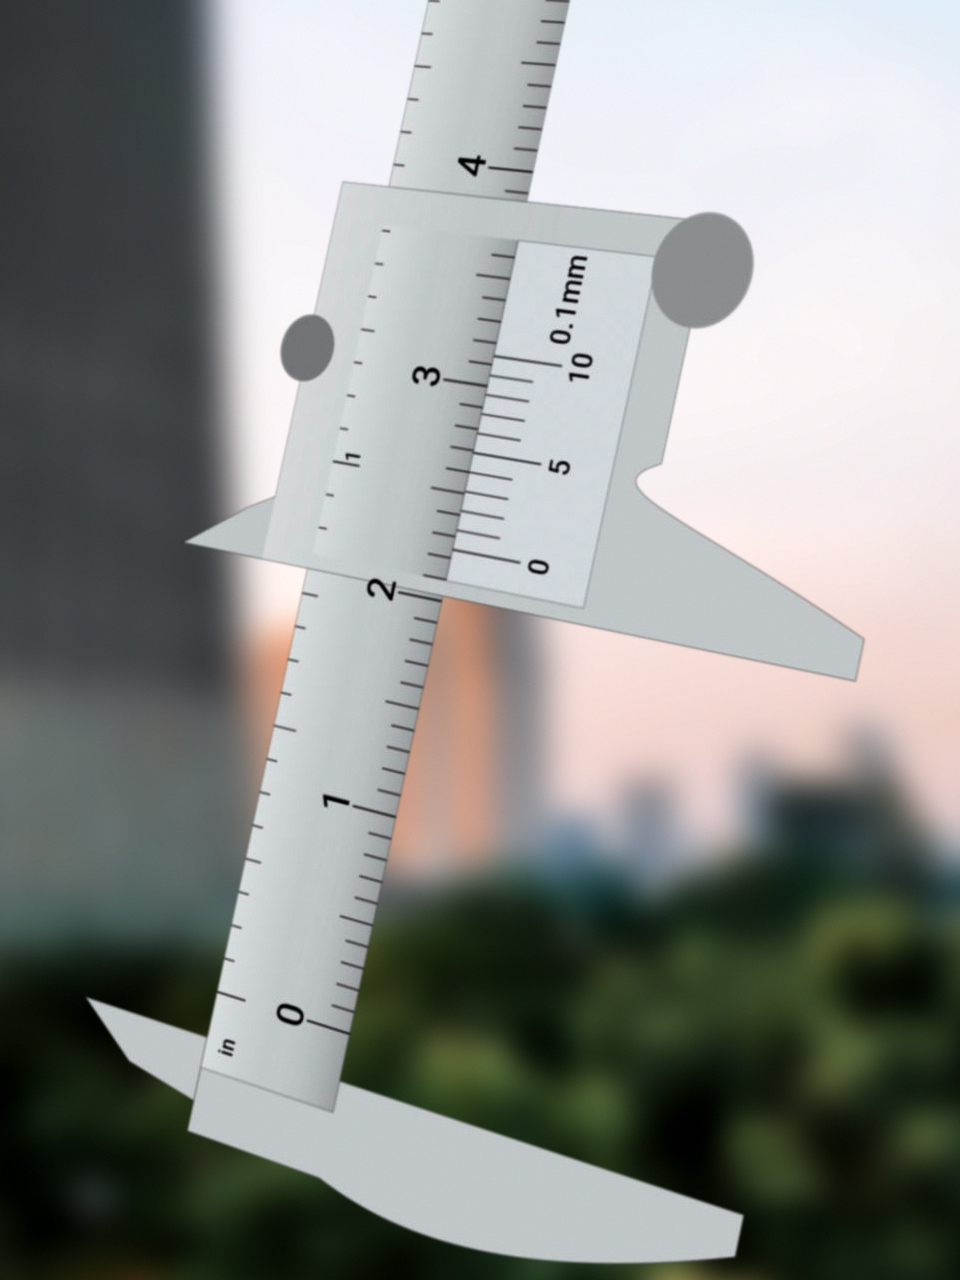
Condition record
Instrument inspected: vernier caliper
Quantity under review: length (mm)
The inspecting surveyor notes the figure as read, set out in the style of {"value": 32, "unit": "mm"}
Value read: {"value": 22.4, "unit": "mm"}
